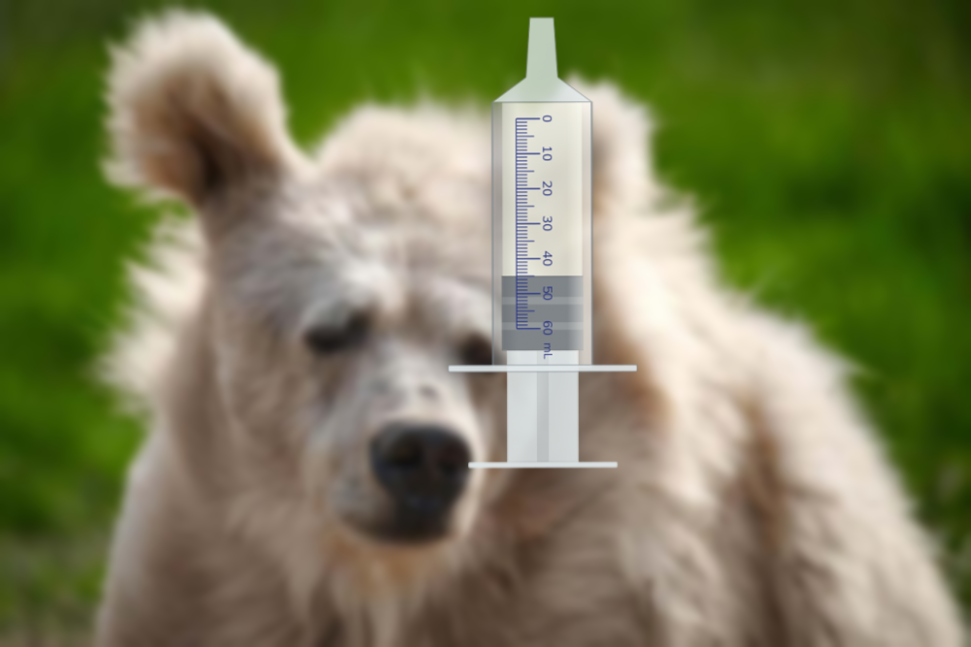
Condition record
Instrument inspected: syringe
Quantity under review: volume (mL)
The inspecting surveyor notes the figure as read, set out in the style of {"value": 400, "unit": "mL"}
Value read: {"value": 45, "unit": "mL"}
